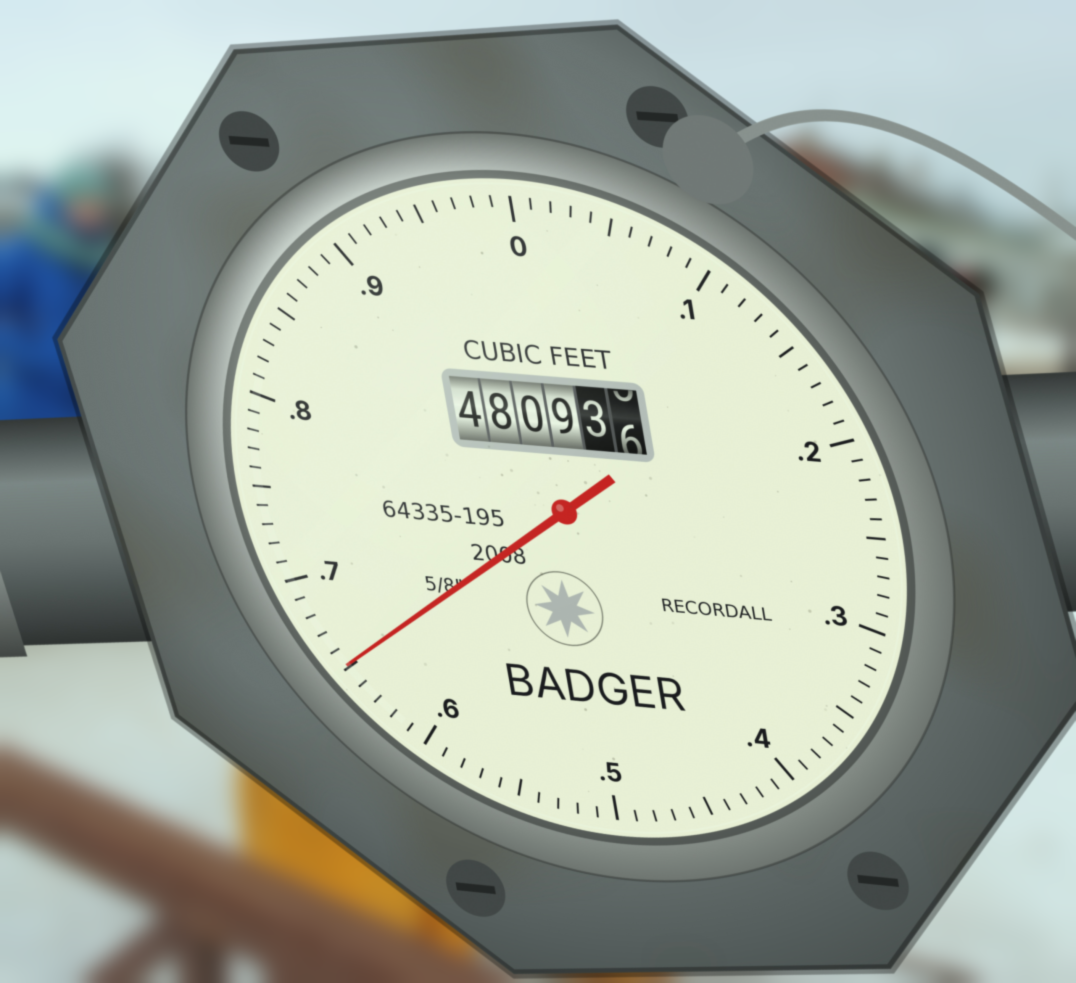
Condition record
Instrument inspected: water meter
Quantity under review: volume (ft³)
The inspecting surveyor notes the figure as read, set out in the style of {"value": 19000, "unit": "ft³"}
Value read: {"value": 480935.65, "unit": "ft³"}
